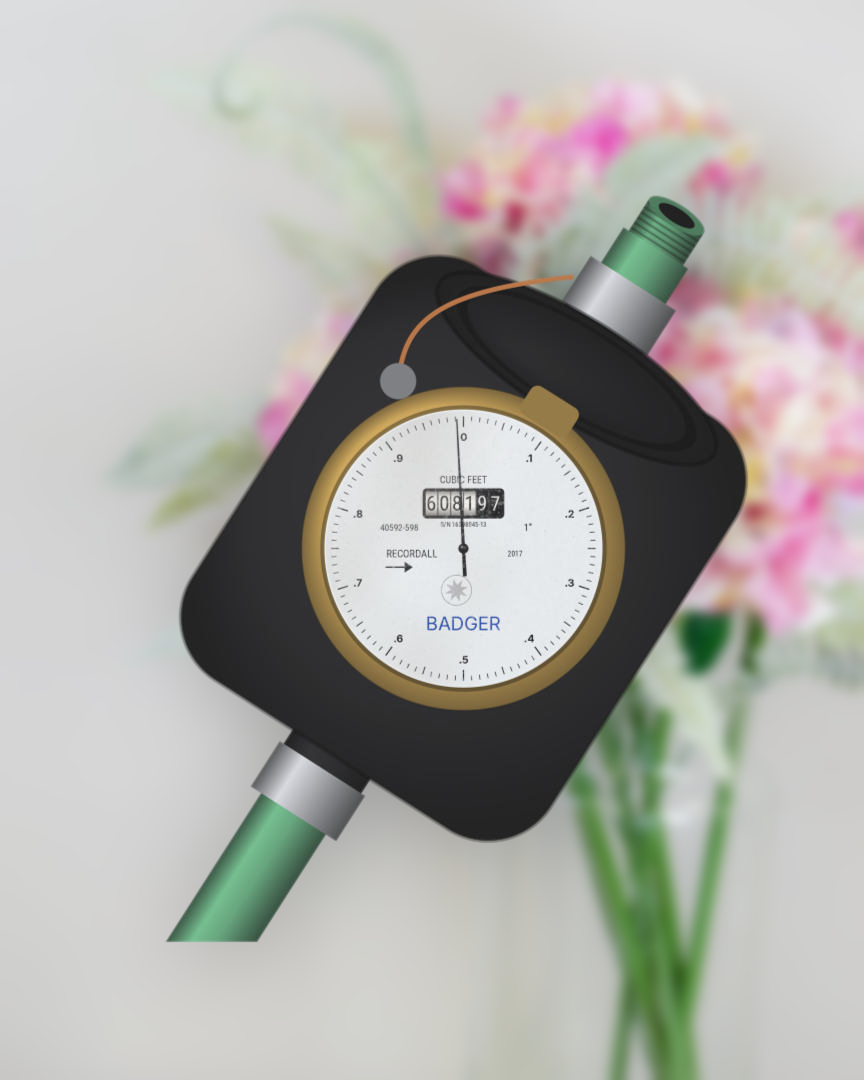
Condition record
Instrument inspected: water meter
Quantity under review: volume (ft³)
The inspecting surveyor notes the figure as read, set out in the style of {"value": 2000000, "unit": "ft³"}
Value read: {"value": 608196.99, "unit": "ft³"}
